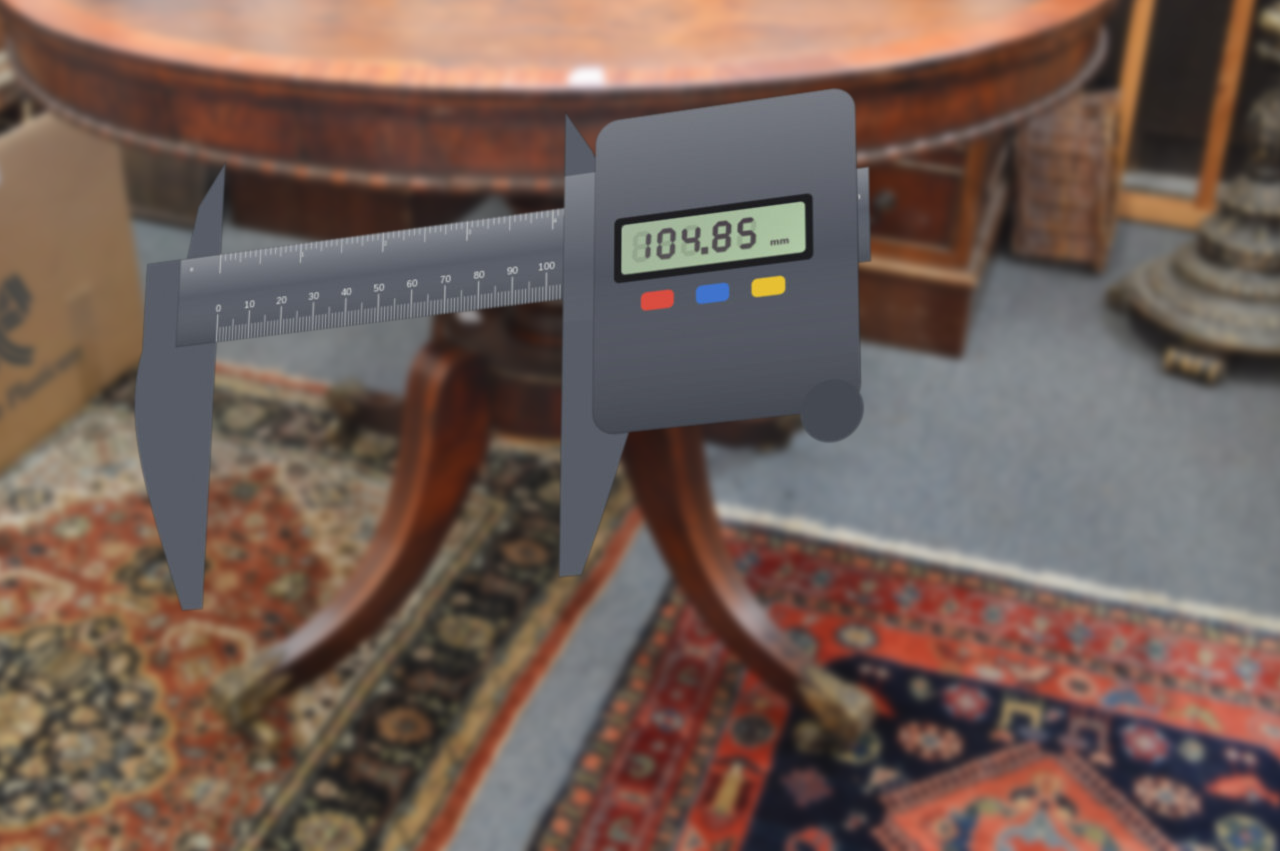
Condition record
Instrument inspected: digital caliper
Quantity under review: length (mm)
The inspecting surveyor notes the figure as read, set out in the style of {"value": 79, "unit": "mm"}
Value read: {"value": 104.85, "unit": "mm"}
